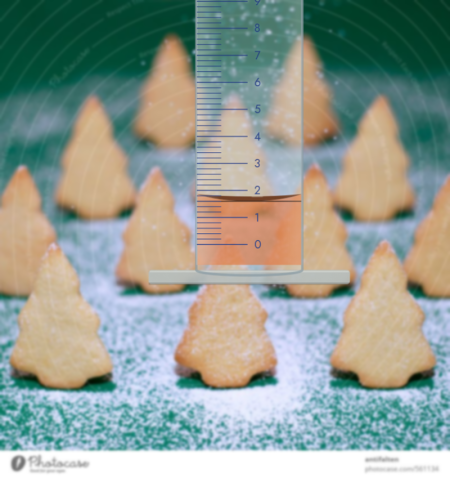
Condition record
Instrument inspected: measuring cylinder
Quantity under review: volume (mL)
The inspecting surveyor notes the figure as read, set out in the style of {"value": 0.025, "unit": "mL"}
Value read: {"value": 1.6, "unit": "mL"}
